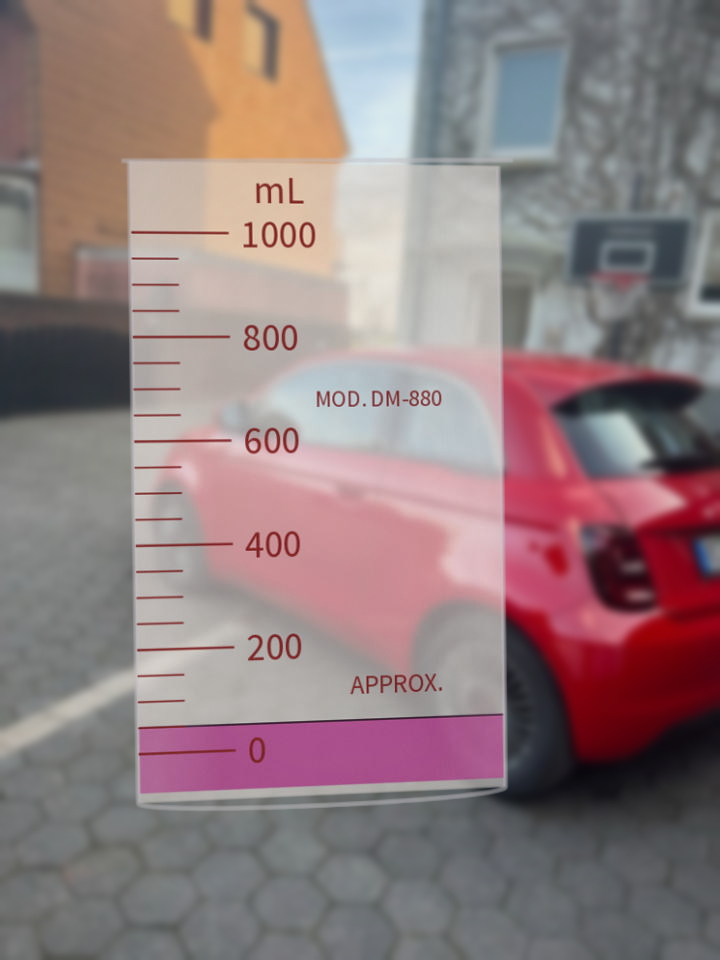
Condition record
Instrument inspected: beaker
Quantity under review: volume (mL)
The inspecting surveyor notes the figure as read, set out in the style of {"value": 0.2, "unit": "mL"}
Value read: {"value": 50, "unit": "mL"}
